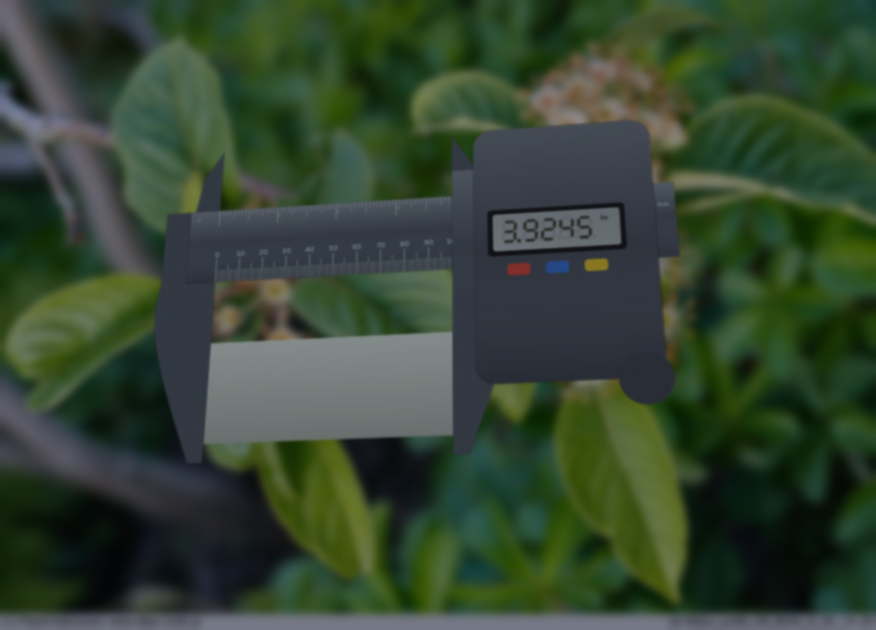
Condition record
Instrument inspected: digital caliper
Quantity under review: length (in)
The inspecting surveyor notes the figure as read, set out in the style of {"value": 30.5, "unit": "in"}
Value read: {"value": 3.9245, "unit": "in"}
